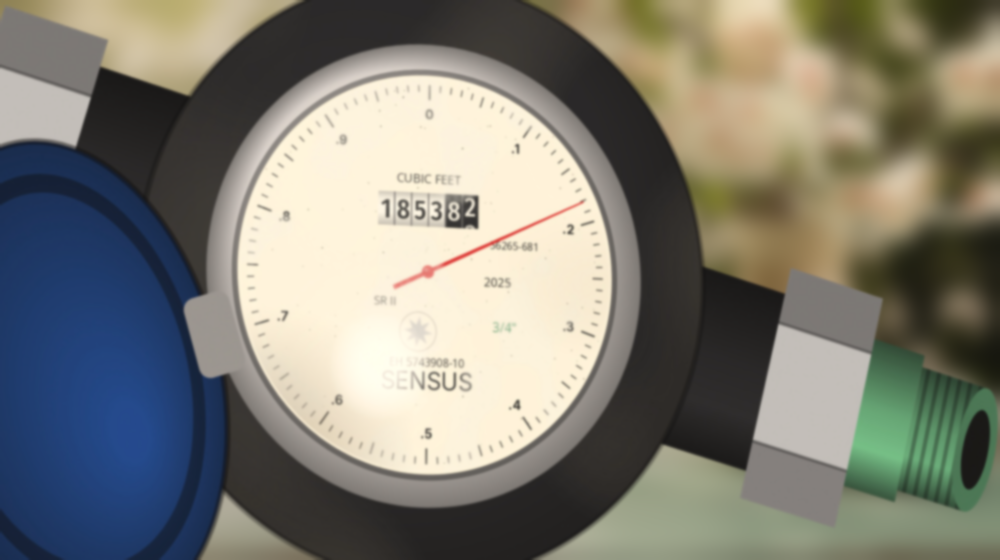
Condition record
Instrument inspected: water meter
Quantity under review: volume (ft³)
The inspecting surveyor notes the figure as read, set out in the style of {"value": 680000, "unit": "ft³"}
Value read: {"value": 185382.18, "unit": "ft³"}
